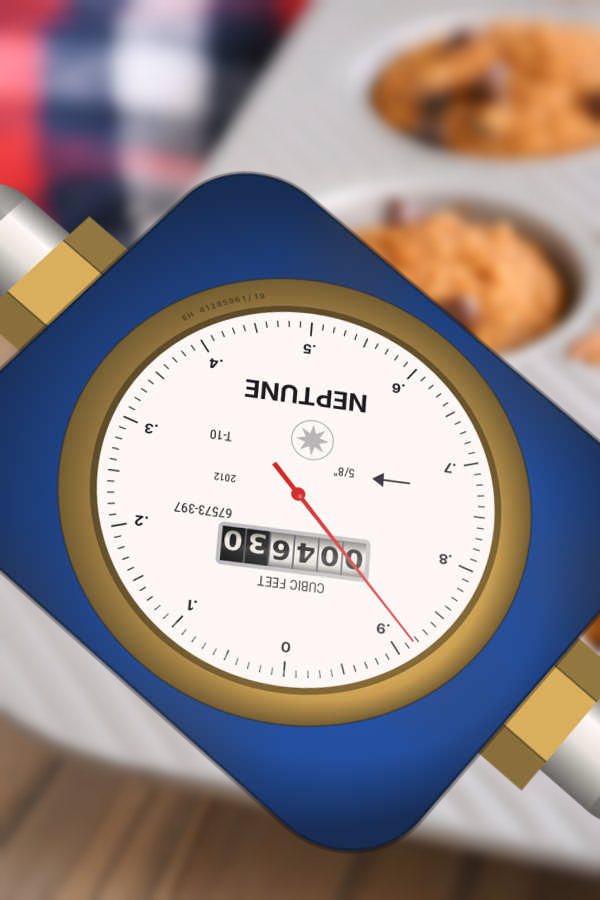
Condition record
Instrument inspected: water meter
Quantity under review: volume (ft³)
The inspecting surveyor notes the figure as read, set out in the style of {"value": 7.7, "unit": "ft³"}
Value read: {"value": 4629.88, "unit": "ft³"}
